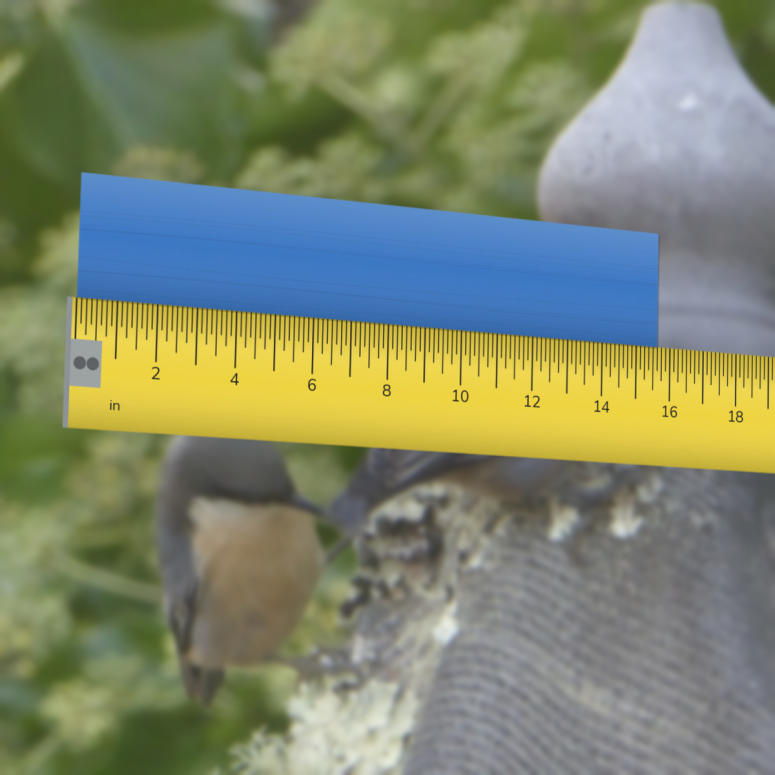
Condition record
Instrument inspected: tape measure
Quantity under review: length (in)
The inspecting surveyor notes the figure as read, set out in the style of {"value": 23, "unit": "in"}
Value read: {"value": 15.625, "unit": "in"}
